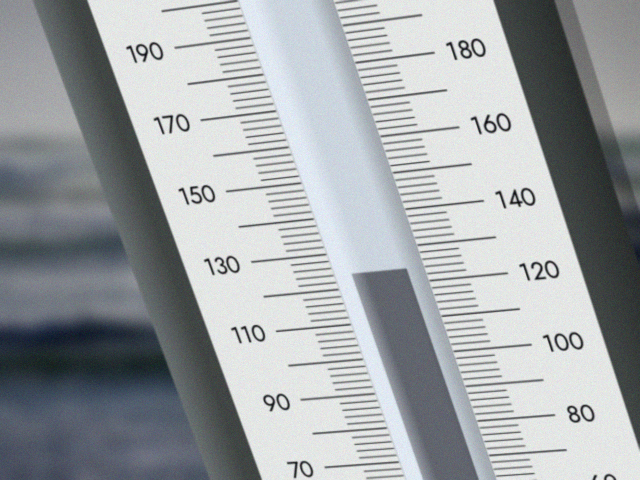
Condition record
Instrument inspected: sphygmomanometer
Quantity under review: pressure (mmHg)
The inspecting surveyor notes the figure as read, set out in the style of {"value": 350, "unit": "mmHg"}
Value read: {"value": 124, "unit": "mmHg"}
